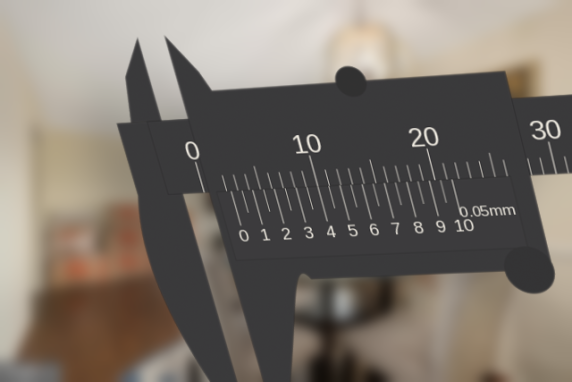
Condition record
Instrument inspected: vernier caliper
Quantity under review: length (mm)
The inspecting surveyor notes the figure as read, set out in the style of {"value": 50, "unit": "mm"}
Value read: {"value": 2.4, "unit": "mm"}
